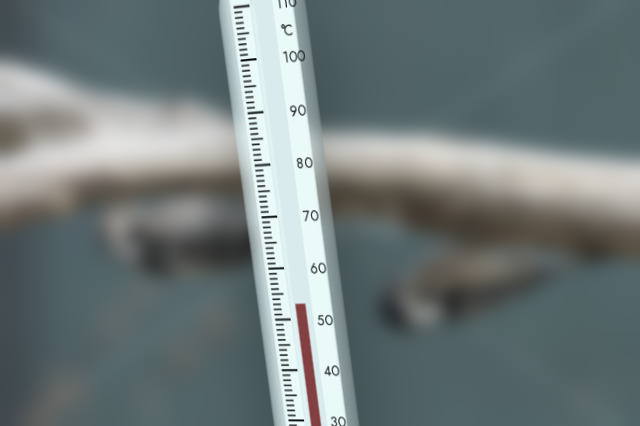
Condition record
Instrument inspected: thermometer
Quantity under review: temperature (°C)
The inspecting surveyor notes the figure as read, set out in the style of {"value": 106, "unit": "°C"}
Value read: {"value": 53, "unit": "°C"}
